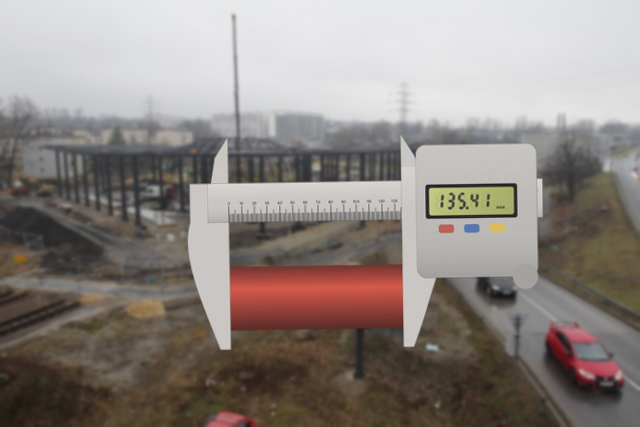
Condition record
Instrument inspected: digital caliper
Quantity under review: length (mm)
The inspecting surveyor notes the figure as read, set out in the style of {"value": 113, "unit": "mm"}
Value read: {"value": 135.41, "unit": "mm"}
